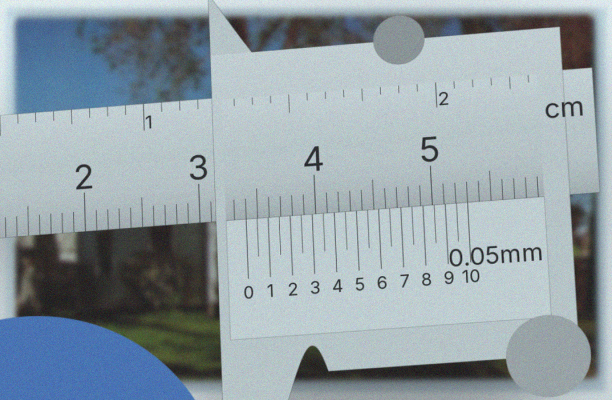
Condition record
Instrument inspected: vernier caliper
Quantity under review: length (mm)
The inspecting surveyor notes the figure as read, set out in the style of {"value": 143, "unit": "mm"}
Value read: {"value": 34.0, "unit": "mm"}
